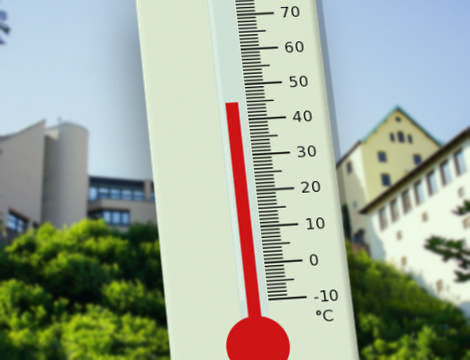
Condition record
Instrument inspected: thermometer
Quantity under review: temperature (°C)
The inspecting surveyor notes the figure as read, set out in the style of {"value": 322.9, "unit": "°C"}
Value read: {"value": 45, "unit": "°C"}
